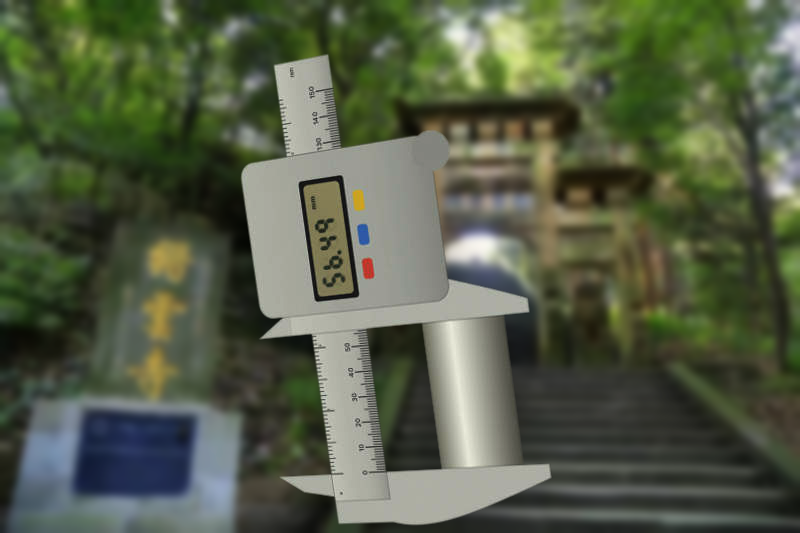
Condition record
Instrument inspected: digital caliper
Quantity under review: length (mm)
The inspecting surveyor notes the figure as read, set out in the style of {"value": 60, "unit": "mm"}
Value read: {"value": 56.49, "unit": "mm"}
